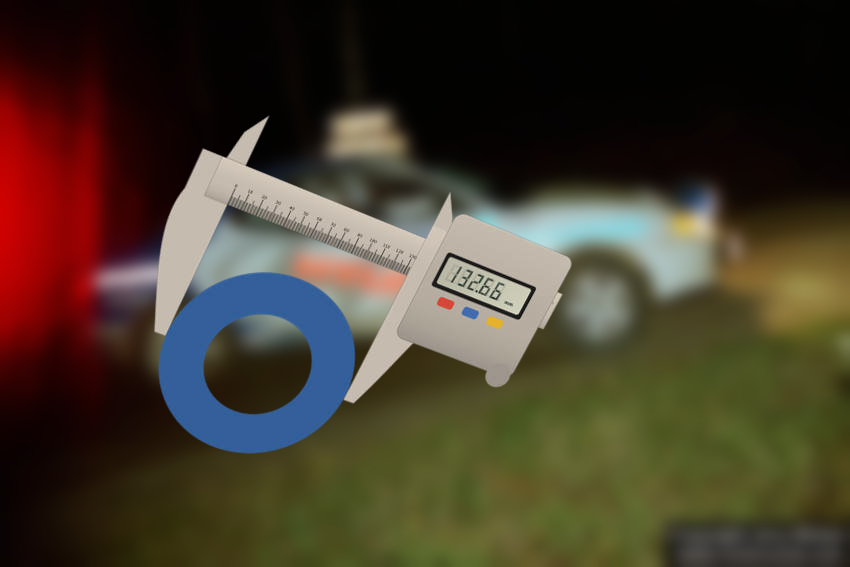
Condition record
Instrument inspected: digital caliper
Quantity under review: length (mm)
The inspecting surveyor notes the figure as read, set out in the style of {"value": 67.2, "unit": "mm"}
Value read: {"value": 132.66, "unit": "mm"}
